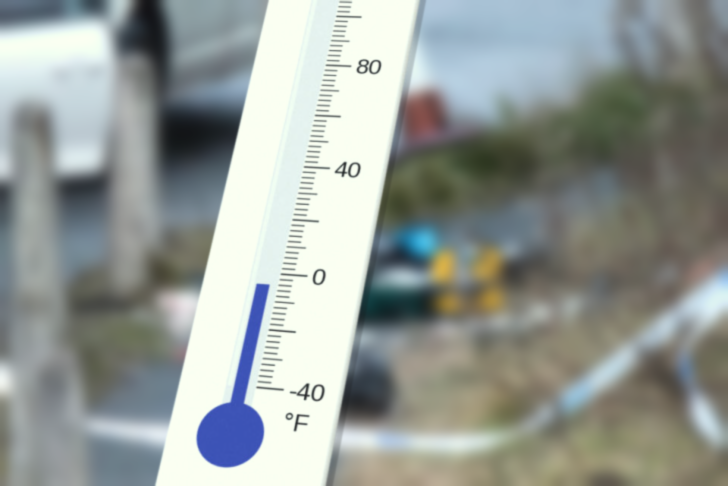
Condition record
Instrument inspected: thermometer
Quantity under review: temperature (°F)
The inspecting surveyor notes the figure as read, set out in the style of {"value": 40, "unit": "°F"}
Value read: {"value": -4, "unit": "°F"}
